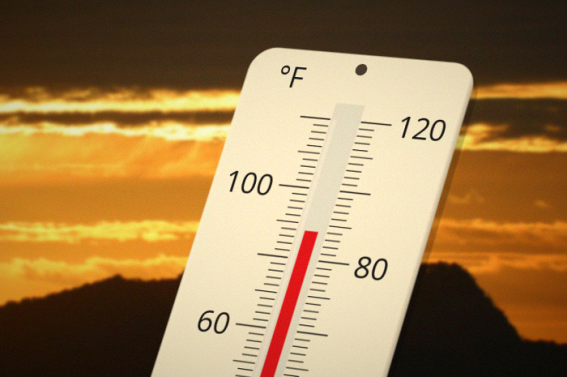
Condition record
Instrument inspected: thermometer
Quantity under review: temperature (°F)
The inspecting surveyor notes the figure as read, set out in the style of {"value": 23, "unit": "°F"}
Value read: {"value": 88, "unit": "°F"}
